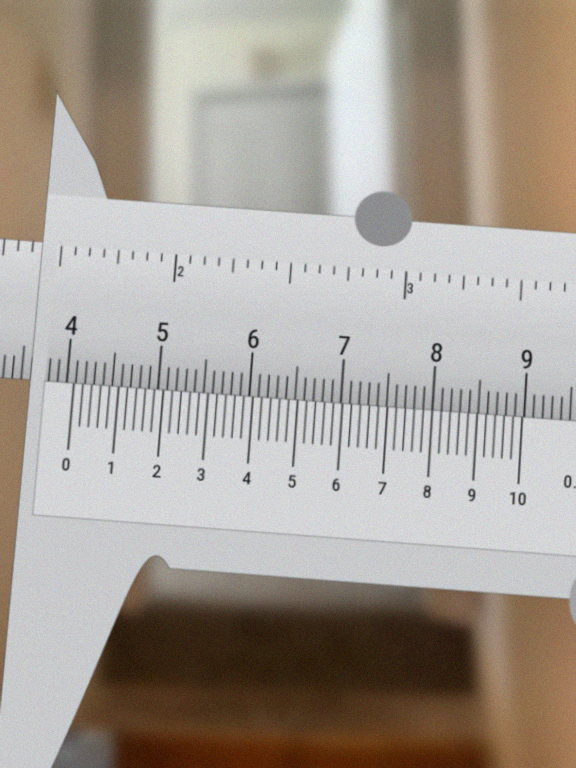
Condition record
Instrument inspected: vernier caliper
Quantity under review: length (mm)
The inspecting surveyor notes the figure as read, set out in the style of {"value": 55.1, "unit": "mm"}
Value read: {"value": 40.8, "unit": "mm"}
